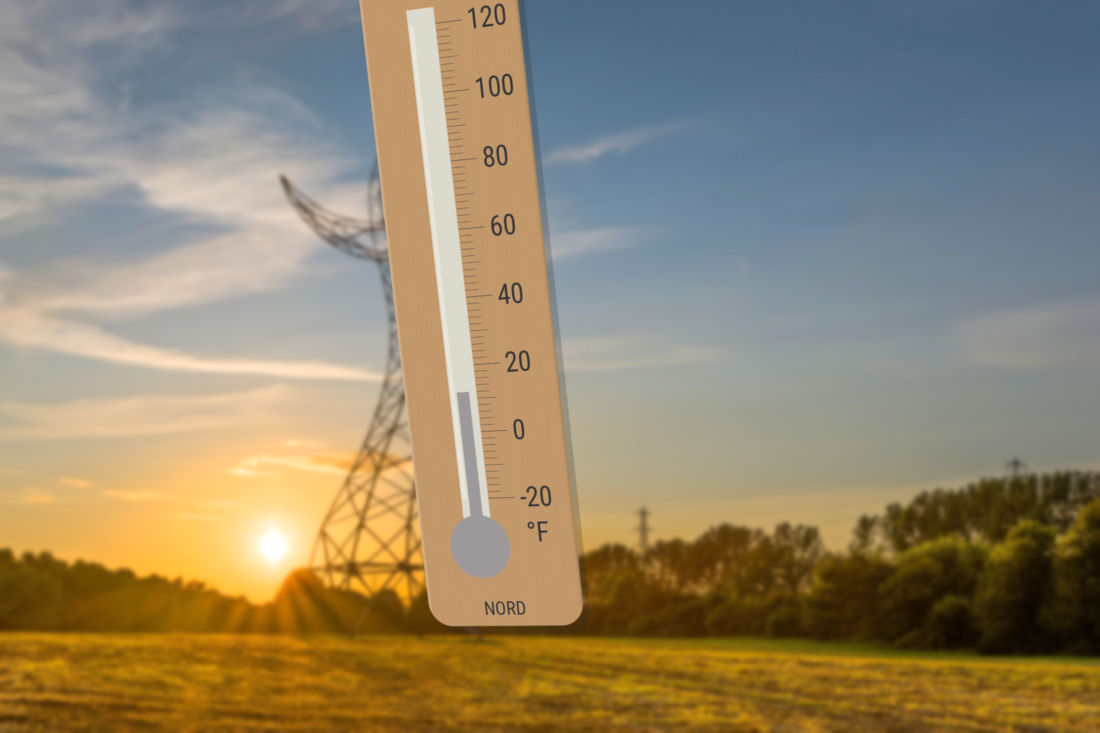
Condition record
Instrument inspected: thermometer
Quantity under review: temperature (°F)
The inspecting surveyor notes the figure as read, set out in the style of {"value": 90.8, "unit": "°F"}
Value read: {"value": 12, "unit": "°F"}
